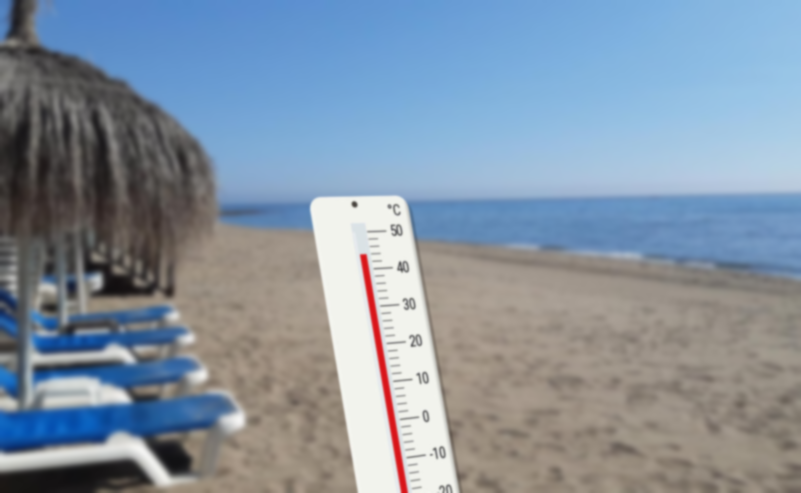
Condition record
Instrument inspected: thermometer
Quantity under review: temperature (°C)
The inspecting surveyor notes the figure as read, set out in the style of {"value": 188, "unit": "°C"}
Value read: {"value": 44, "unit": "°C"}
